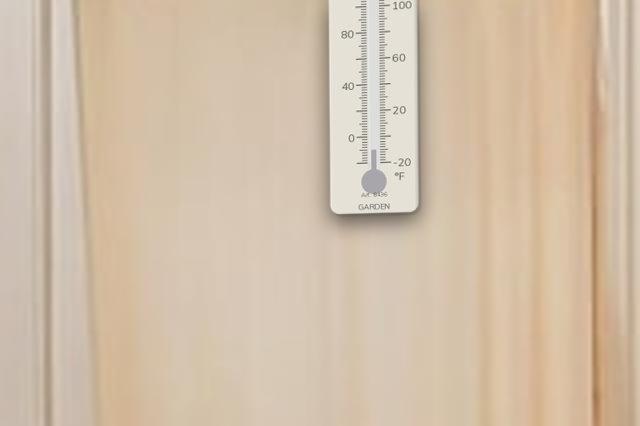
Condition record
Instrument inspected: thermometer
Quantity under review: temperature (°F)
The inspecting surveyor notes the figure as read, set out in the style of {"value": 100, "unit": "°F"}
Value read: {"value": -10, "unit": "°F"}
